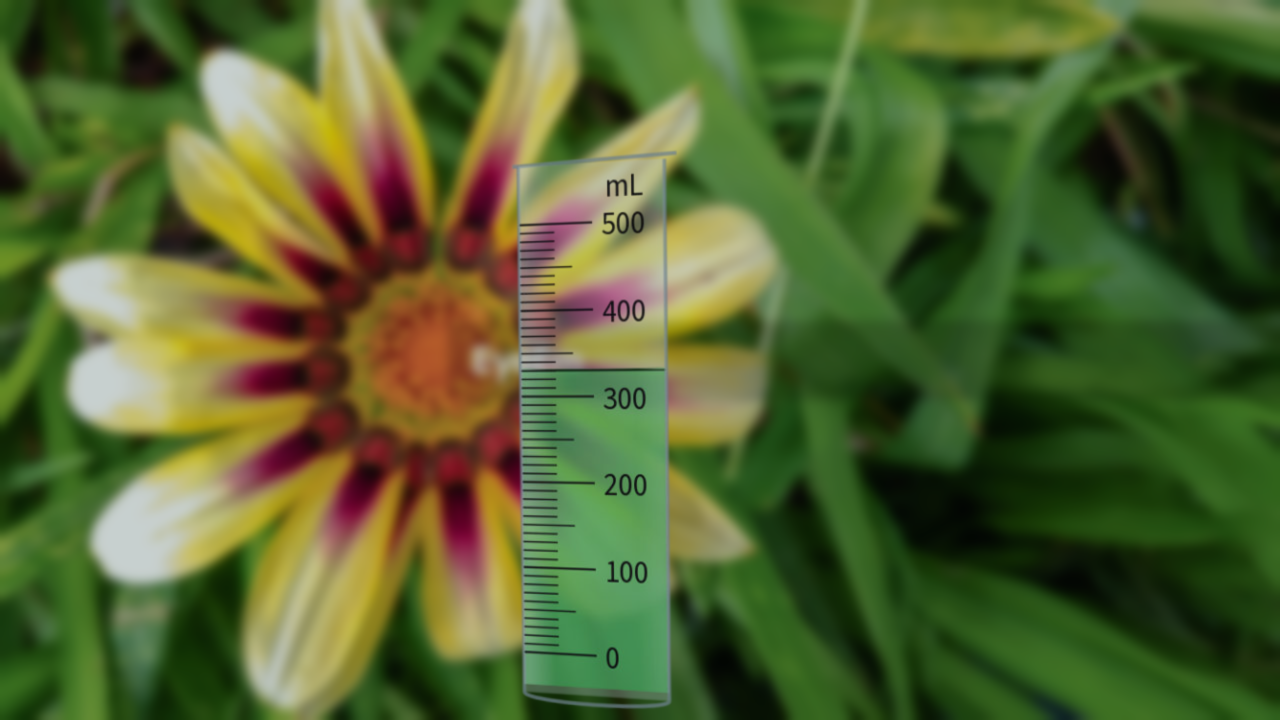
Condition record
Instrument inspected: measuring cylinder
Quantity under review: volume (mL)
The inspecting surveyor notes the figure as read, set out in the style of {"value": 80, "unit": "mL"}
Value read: {"value": 330, "unit": "mL"}
